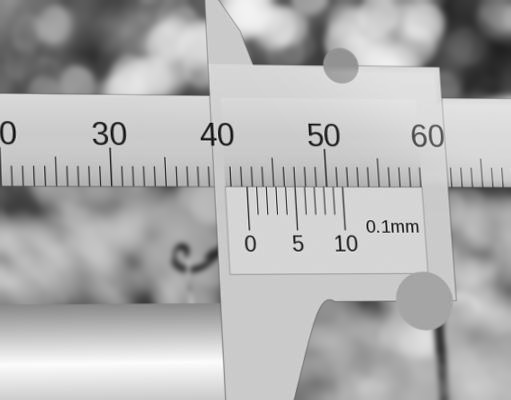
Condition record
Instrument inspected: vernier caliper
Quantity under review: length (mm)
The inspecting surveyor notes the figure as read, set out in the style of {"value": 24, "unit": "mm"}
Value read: {"value": 42.5, "unit": "mm"}
